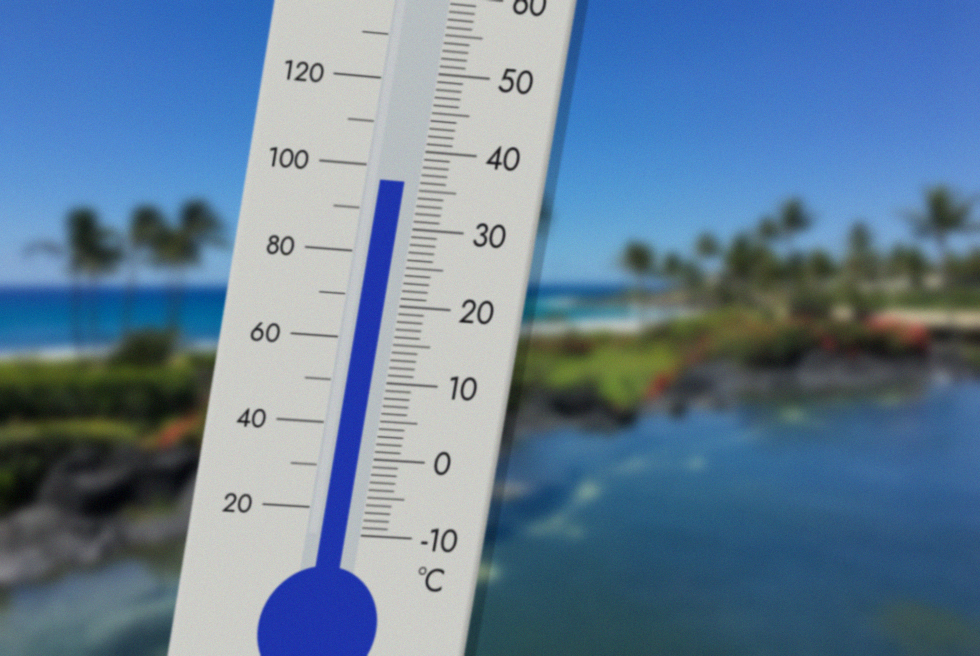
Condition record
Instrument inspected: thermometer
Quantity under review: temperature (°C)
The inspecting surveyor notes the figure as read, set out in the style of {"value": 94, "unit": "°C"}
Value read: {"value": 36, "unit": "°C"}
